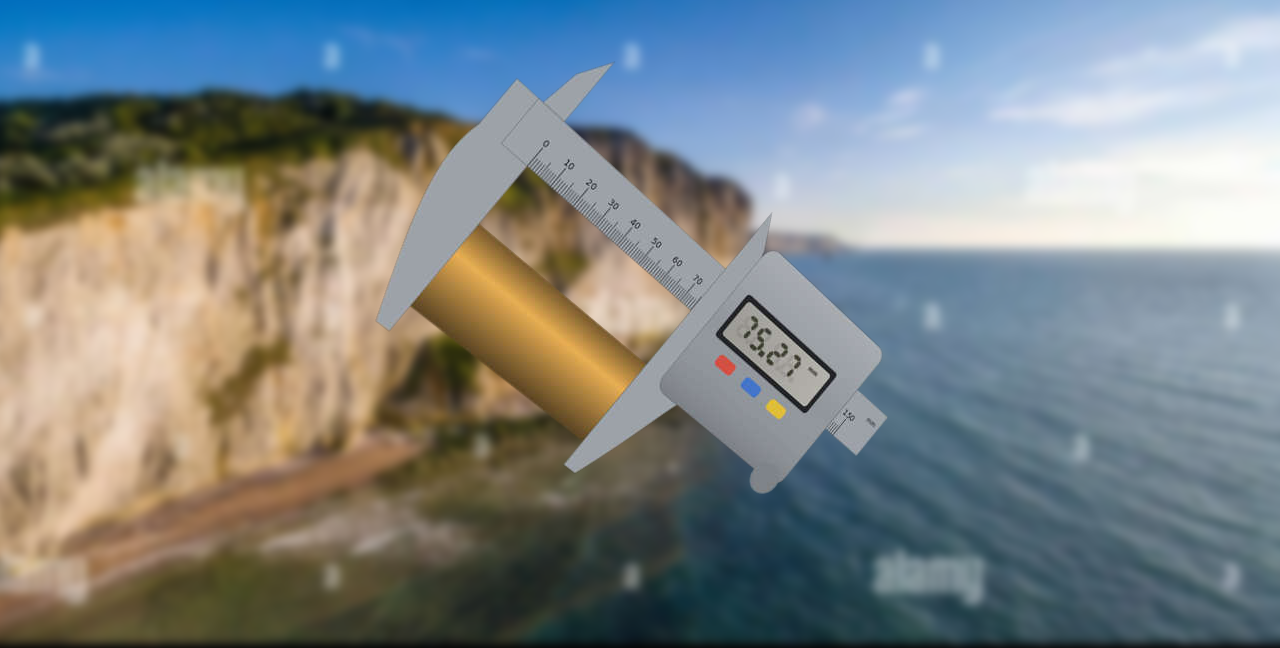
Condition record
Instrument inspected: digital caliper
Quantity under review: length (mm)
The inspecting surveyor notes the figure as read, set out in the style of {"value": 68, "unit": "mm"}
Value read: {"value": 75.27, "unit": "mm"}
